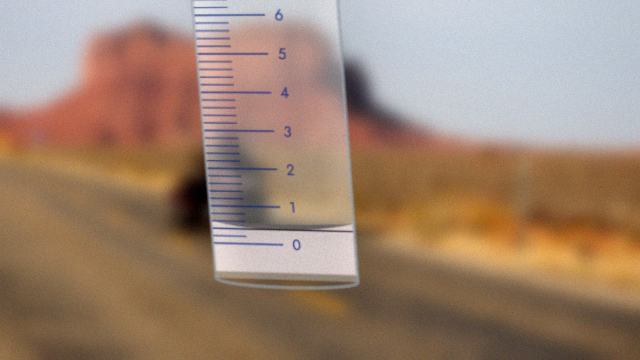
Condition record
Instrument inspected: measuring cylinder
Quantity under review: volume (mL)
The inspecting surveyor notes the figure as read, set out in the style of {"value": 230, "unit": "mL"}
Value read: {"value": 0.4, "unit": "mL"}
